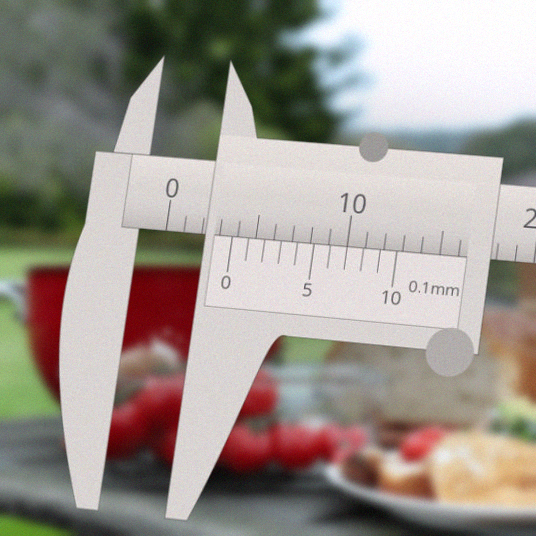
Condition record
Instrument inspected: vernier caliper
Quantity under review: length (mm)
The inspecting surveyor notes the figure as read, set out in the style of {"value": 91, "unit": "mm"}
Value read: {"value": 3.7, "unit": "mm"}
